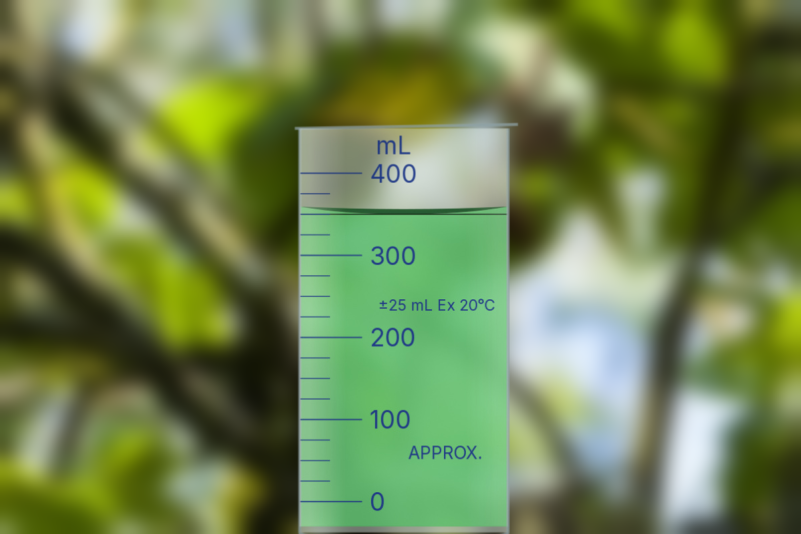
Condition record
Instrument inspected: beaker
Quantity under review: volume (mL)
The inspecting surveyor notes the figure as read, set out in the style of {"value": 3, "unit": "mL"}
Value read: {"value": 350, "unit": "mL"}
